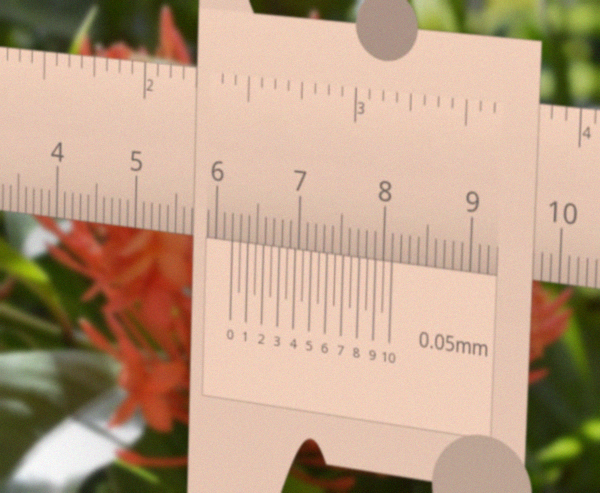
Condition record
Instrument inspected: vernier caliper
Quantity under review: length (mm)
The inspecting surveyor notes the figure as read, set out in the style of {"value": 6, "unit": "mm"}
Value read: {"value": 62.0, "unit": "mm"}
